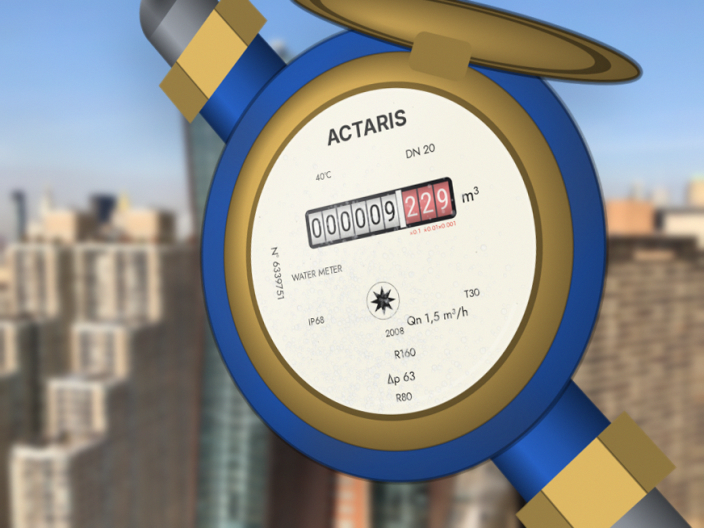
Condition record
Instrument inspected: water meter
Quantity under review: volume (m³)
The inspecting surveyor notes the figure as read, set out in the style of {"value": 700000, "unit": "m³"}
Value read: {"value": 9.229, "unit": "m³"}
